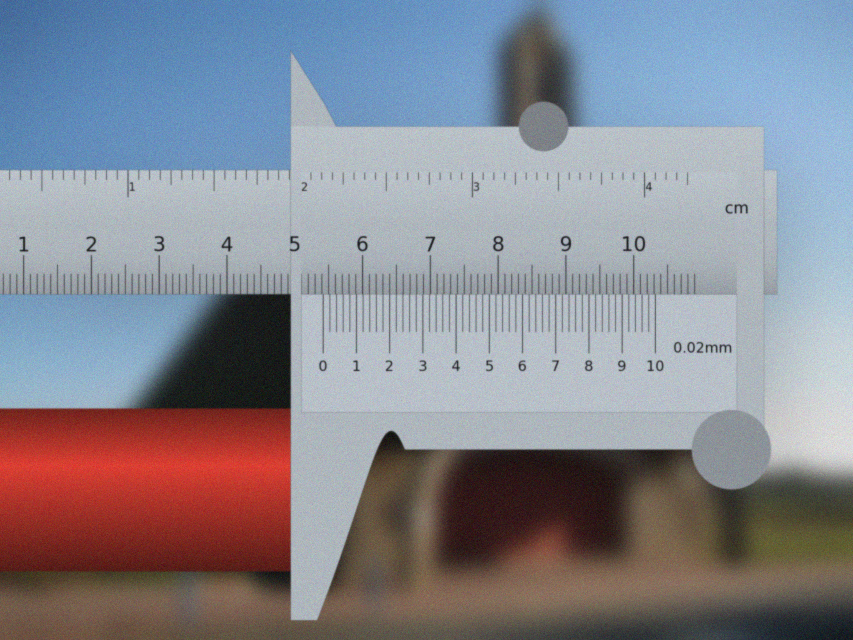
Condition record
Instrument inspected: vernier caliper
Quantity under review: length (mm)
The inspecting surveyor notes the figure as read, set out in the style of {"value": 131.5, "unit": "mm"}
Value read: {"value": 54.2, "unit": "mm"}
